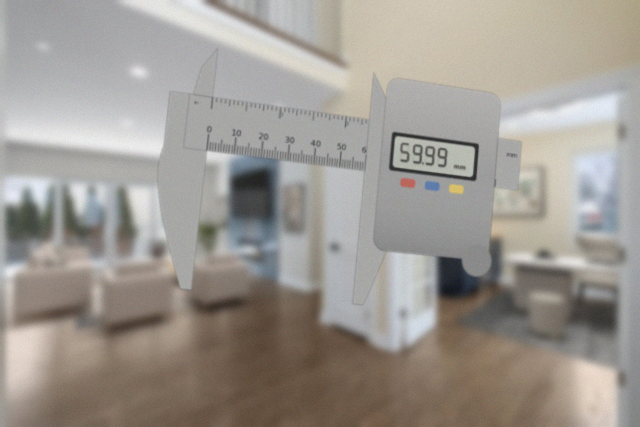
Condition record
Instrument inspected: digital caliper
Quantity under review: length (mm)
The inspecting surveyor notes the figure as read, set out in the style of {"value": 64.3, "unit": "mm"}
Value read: {"value": 59.99, "unit": "mm"}
